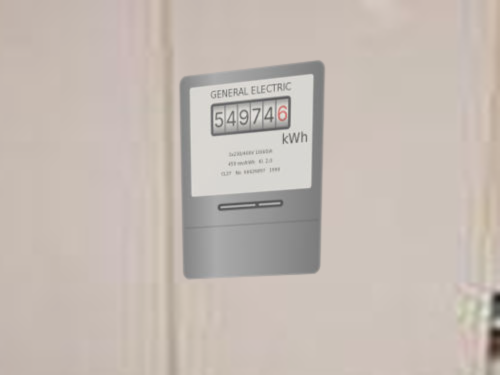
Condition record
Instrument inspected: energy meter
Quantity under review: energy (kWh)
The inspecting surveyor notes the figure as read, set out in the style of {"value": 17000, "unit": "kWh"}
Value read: {"value": 54974.6, "unit": "kWh"}
